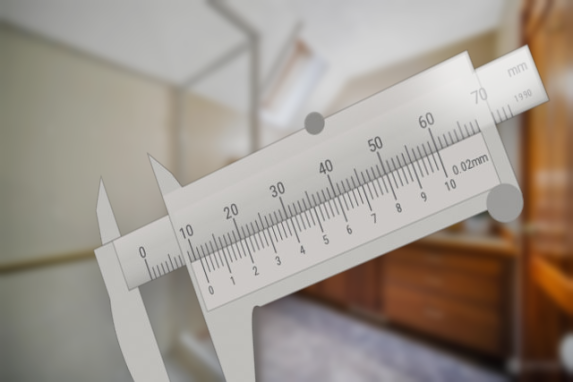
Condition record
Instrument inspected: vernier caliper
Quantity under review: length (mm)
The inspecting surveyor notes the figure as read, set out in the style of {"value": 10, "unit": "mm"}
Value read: {"value": 11.0, "unit": "mm"}
